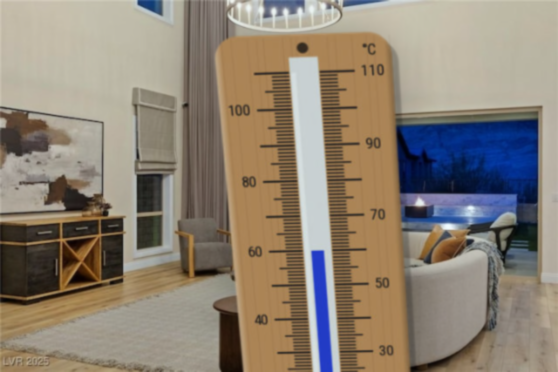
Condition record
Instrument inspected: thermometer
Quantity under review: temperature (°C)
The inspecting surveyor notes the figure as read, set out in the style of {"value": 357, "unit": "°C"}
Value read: {"value": 60, "unit": "°C"}
